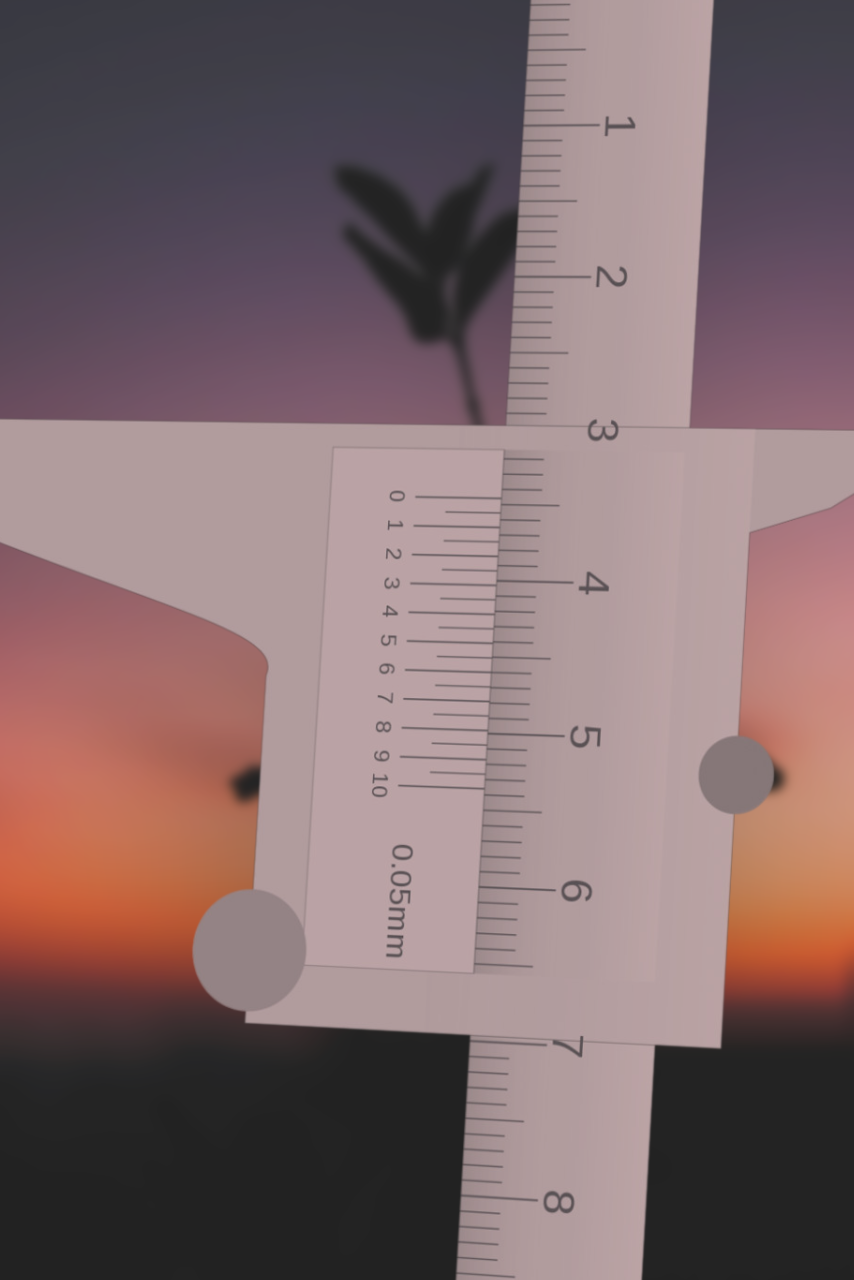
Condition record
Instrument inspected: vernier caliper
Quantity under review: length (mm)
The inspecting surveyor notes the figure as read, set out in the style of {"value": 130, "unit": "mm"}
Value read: {"value": 34.6, "unit": "mm"}
